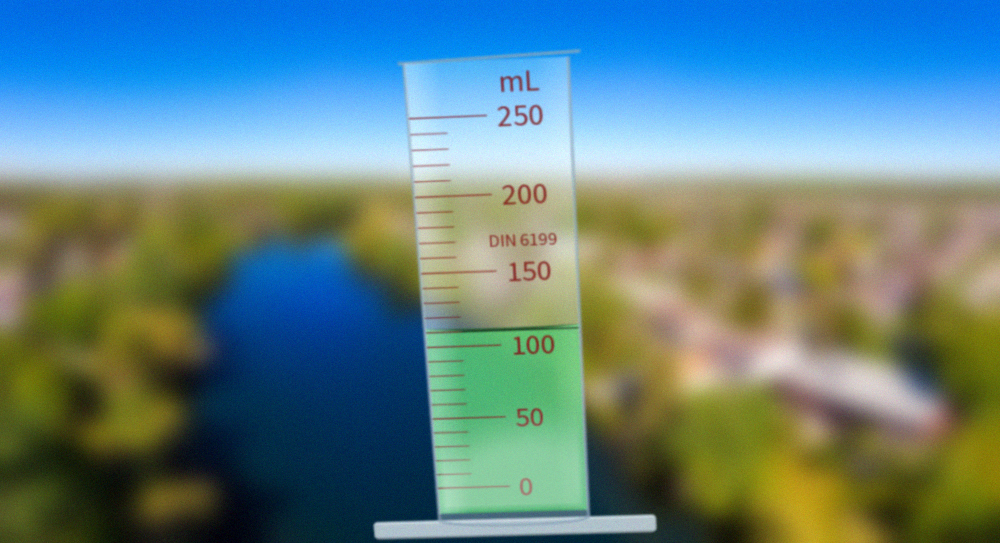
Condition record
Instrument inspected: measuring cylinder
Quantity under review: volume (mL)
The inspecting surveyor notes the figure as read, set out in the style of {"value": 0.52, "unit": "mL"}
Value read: {"value": 110, "unit": "mL"}
